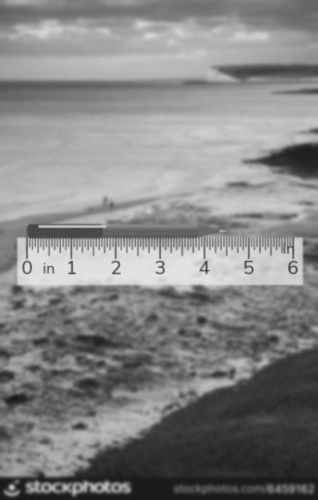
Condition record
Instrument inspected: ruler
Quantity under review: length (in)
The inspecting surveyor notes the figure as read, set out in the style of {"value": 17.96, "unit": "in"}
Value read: {"value": 4.5, "unit": "in"}
